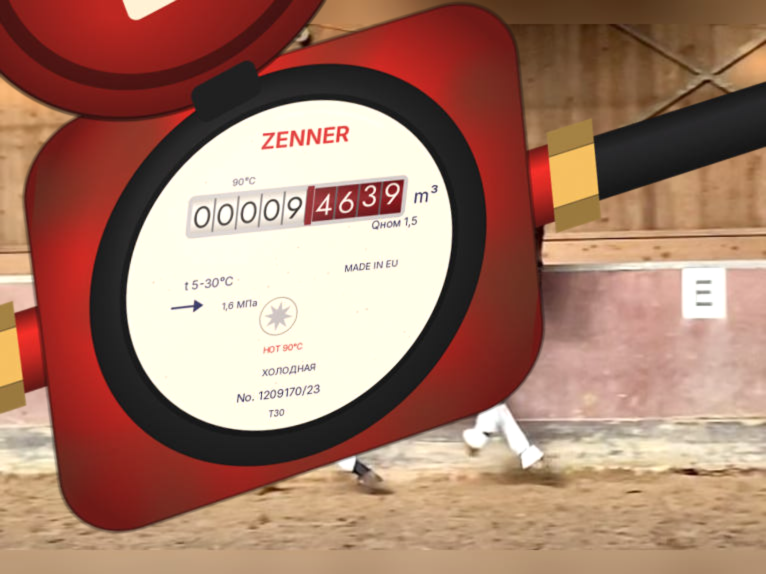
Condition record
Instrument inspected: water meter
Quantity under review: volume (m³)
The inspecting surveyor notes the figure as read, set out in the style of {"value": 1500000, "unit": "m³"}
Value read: {"value": 9.4639, "unit": "m³"}
